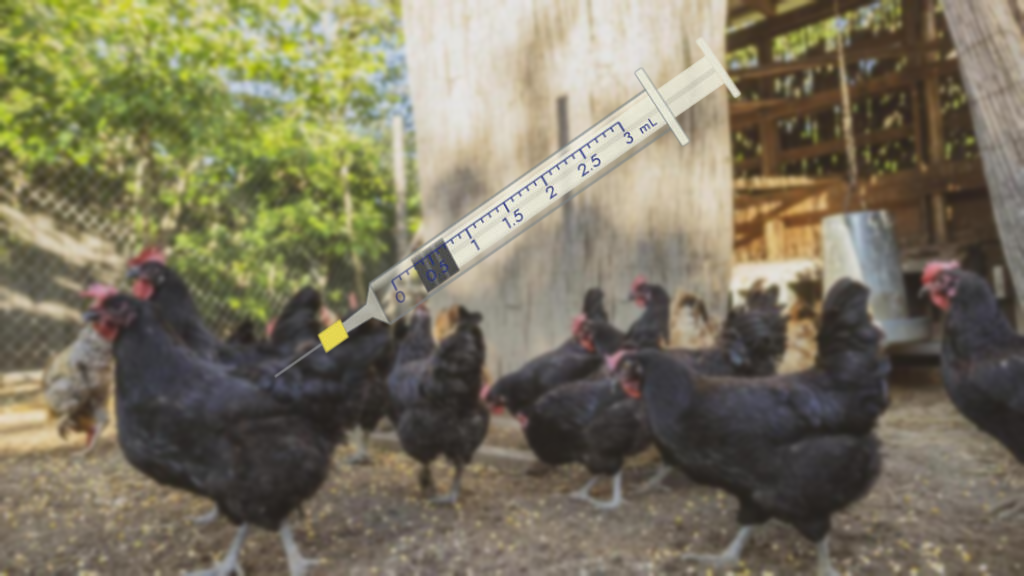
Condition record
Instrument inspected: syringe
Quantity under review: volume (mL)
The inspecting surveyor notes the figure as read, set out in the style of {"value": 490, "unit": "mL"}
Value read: {"value": 0.3, "unit": "mL"}
